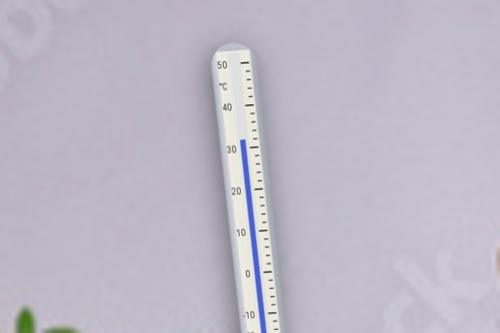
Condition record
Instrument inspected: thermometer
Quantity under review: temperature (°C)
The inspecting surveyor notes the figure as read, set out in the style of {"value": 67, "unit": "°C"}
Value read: {"value": 32, "unit": "°C"}
